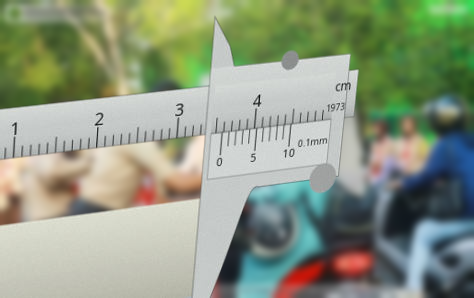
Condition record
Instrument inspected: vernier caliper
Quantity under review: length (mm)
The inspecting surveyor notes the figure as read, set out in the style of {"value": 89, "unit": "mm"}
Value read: {"value": 35.8, "unit": "mm"}
